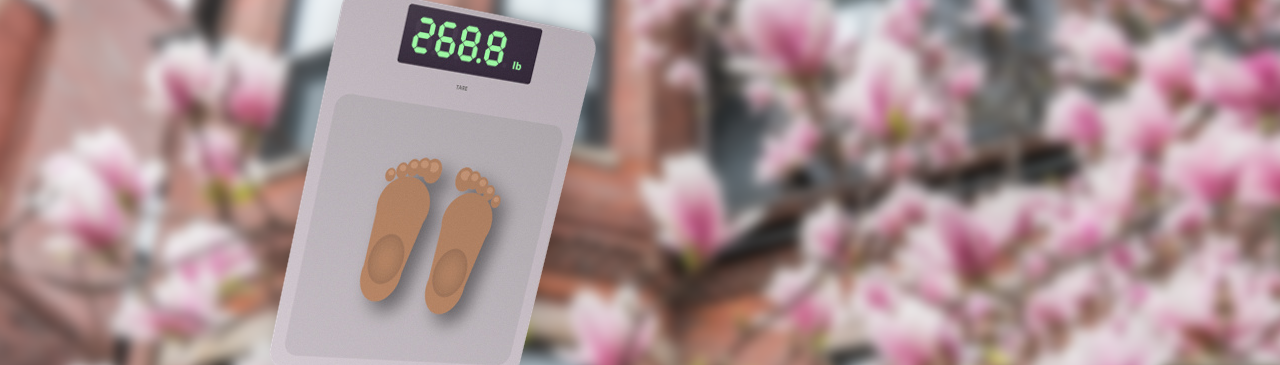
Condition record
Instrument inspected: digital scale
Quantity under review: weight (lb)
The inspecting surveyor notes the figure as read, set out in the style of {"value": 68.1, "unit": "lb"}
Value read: {"value": 268.8, "unit": "lb"}
